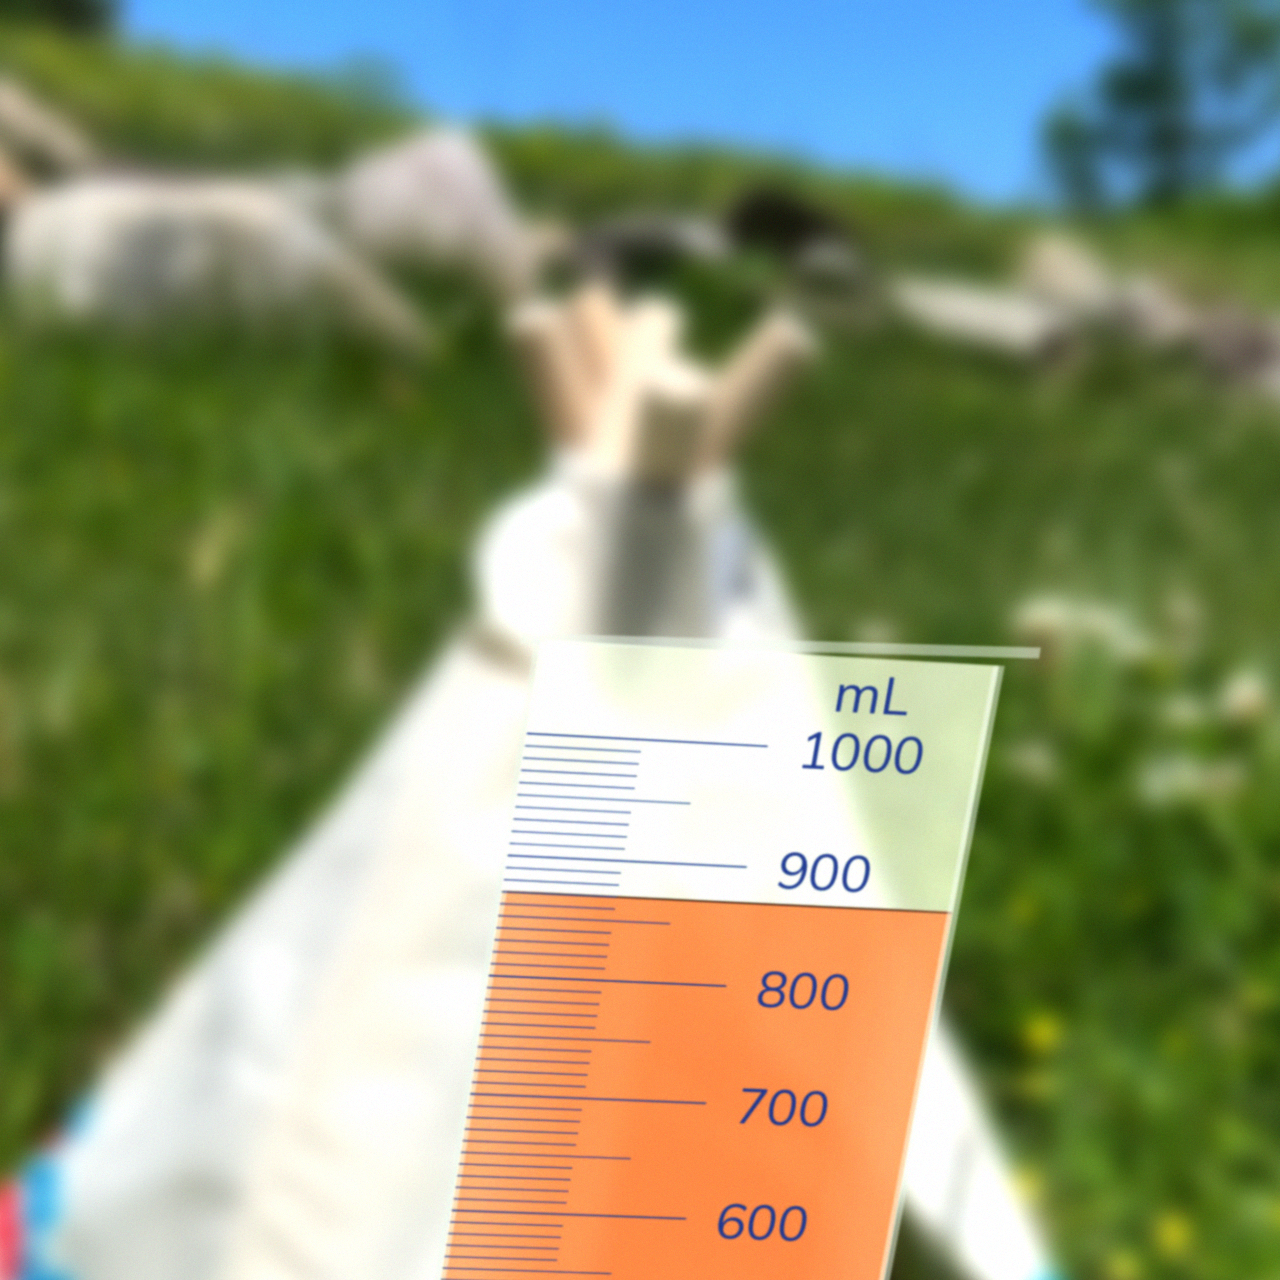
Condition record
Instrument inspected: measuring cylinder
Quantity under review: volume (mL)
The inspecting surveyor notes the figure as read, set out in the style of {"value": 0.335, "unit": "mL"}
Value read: {"value": 870, "unit": "mL"}
